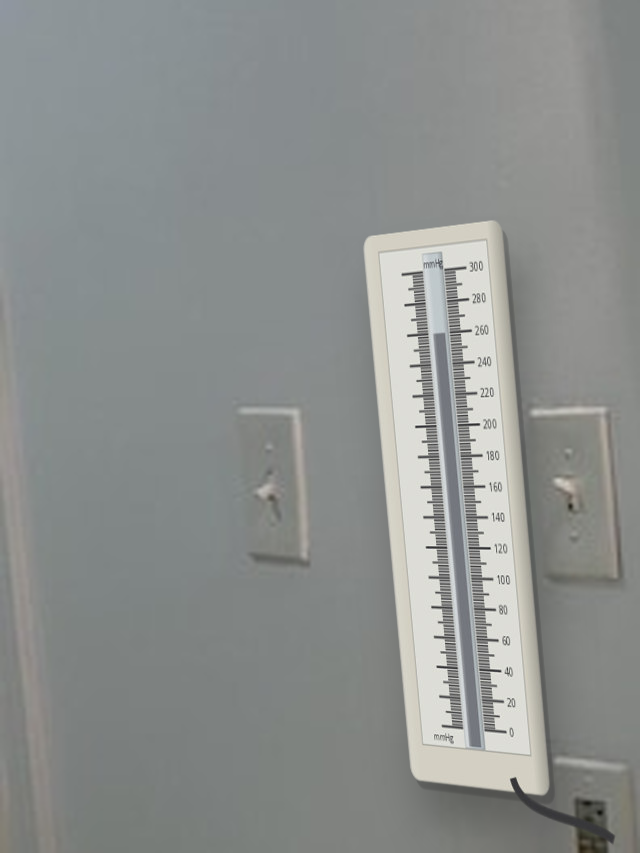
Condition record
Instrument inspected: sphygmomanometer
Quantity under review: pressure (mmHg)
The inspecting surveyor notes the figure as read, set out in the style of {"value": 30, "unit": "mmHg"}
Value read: {"value": 260, "unit": "mmHg"}
